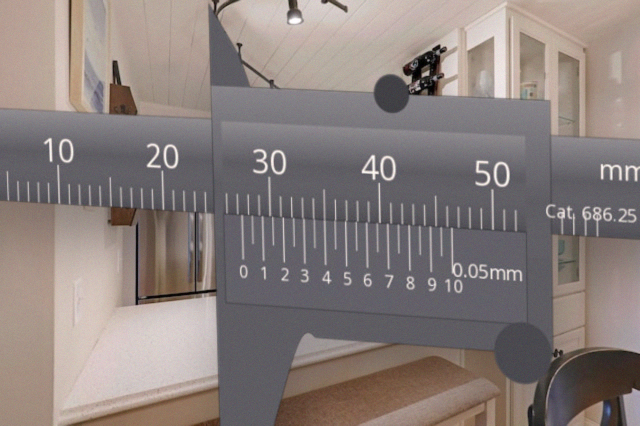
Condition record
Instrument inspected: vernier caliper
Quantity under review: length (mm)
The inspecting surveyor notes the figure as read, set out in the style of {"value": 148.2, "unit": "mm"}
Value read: {"value": 27.4, "unit": "mm"}
